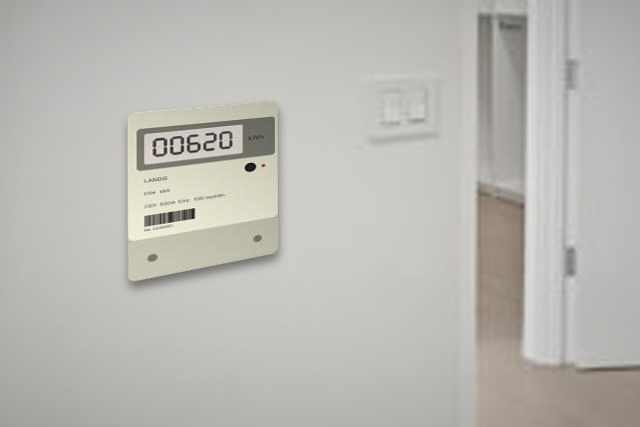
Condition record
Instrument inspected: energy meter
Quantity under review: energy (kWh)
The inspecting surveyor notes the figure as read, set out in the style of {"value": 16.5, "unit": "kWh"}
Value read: {"value": 620, "unit": "kWh"}
